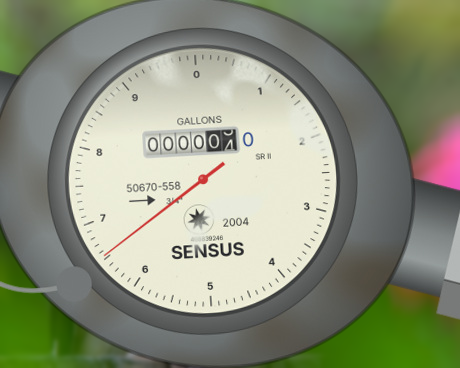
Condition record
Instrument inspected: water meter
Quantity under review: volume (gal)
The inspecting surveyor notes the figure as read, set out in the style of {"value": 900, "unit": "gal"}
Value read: {"value": 36.5, "unit": "gal"}
